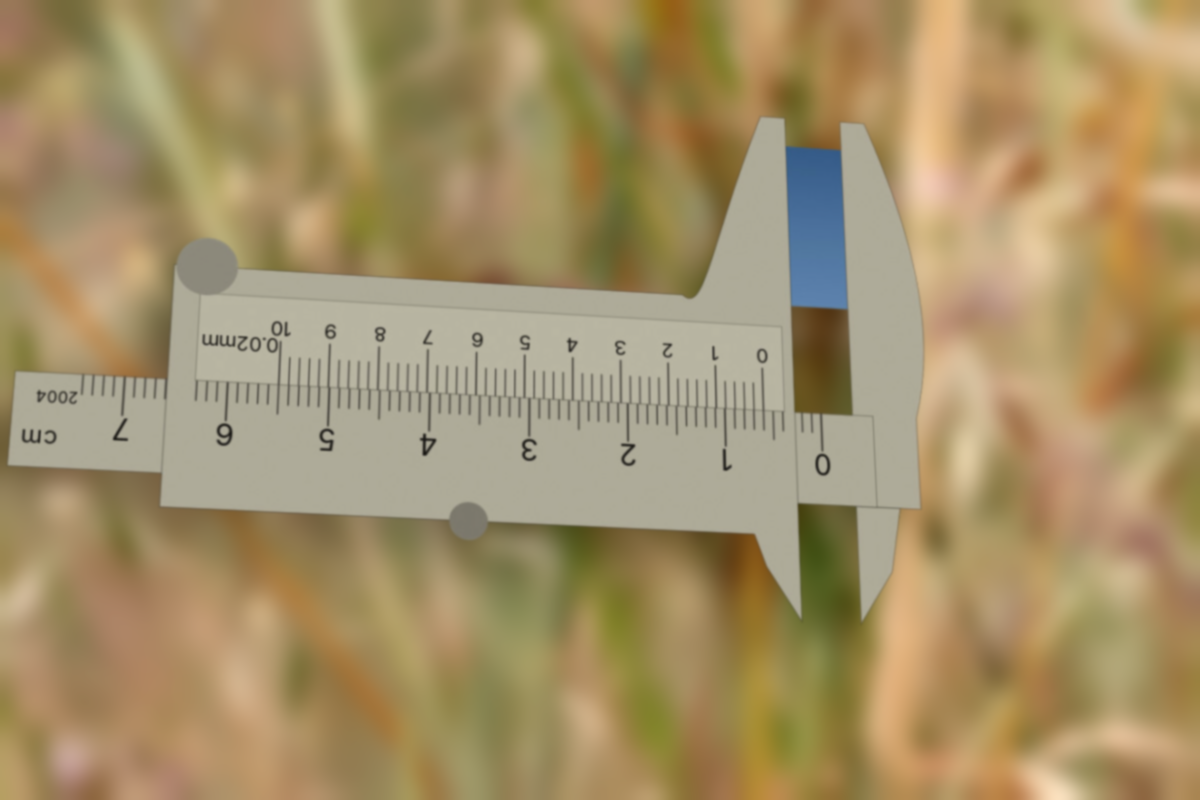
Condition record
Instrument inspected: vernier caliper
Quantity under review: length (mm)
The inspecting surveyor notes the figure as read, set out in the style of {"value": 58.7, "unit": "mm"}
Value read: {"value": 6.0, "unit": "mm"}
